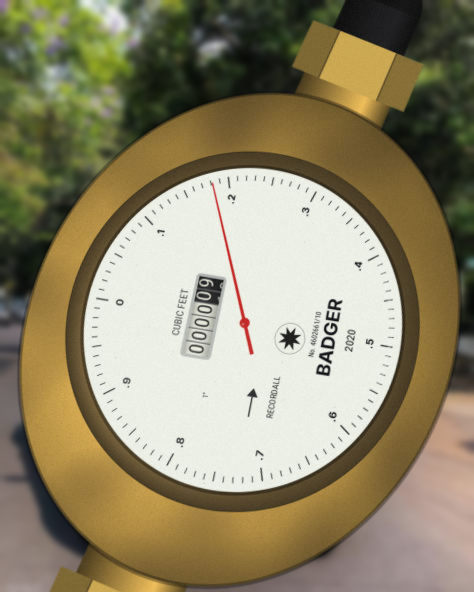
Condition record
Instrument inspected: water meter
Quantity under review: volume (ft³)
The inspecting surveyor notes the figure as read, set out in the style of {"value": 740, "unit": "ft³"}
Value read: {"value": 9.18, "unit": "ft³"}
